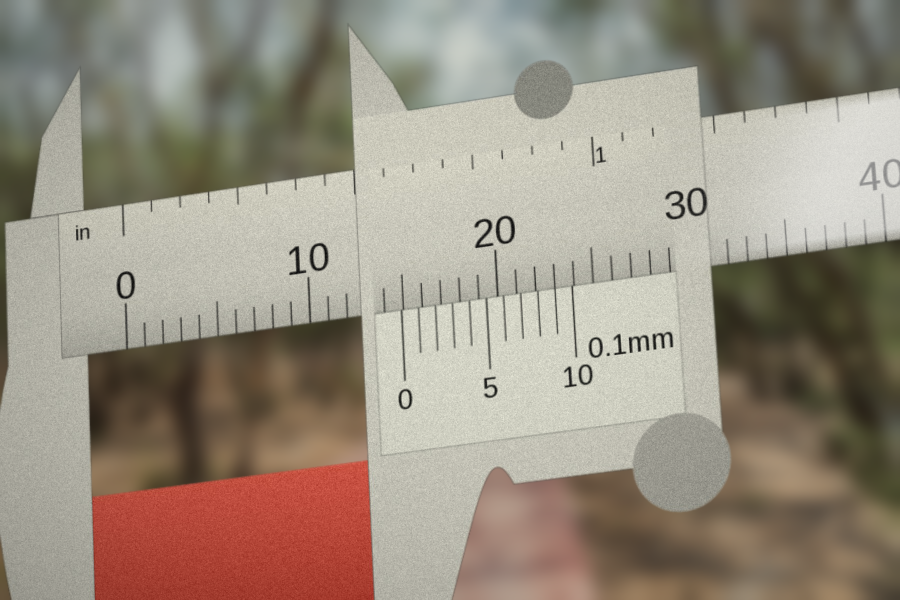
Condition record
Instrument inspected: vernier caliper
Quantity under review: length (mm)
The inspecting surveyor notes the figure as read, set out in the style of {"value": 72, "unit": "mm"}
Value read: {"value": 14.9, "unit": "mm"}
